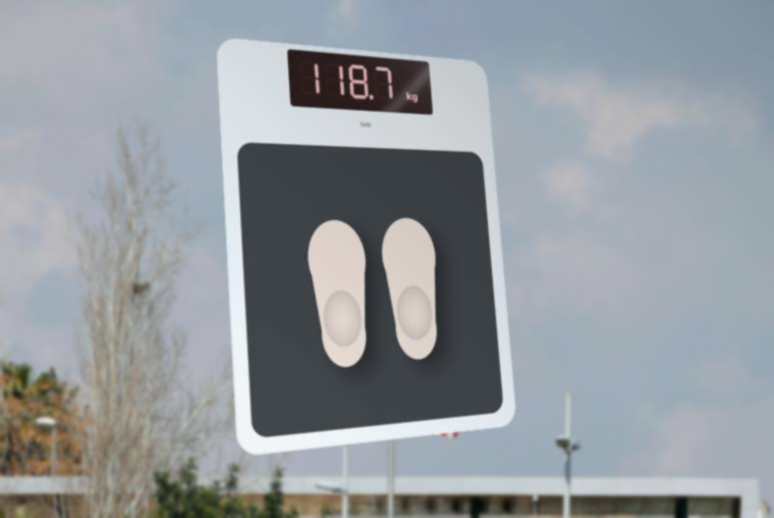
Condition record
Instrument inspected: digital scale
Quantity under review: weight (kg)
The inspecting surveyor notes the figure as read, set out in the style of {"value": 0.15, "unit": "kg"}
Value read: {"value": 118.7, "unit": "kg"}
